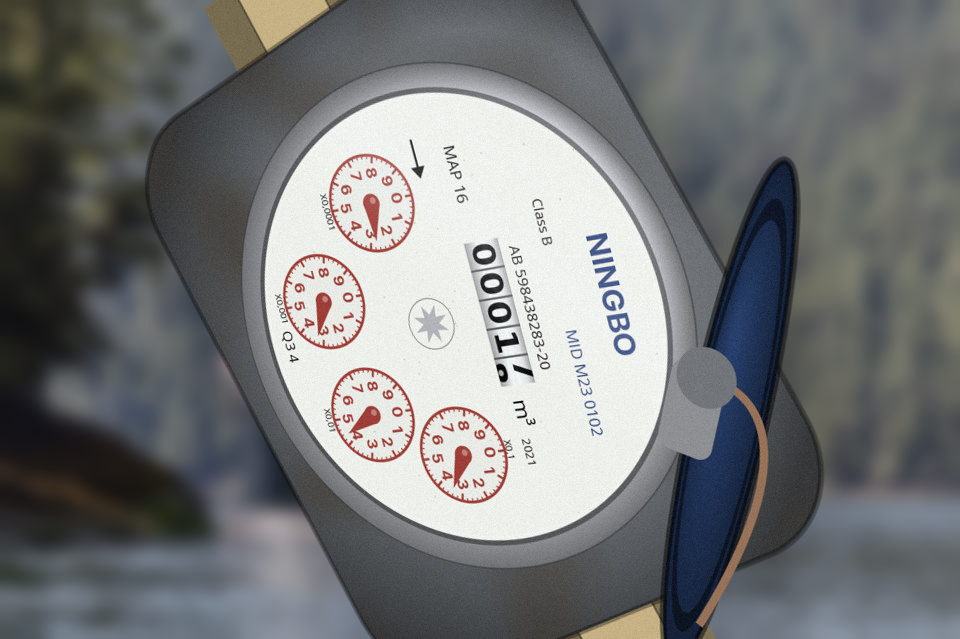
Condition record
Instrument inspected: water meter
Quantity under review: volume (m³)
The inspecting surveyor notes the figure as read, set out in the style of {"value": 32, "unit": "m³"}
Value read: {"value": 17.3432, "unit": "m³"}
